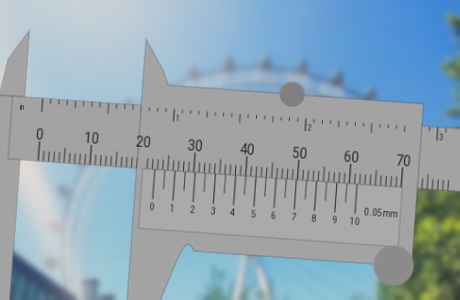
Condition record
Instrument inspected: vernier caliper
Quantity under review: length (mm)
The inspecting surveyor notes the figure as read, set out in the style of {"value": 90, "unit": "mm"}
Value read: {"value": 22.5, "unit": "mm"}
